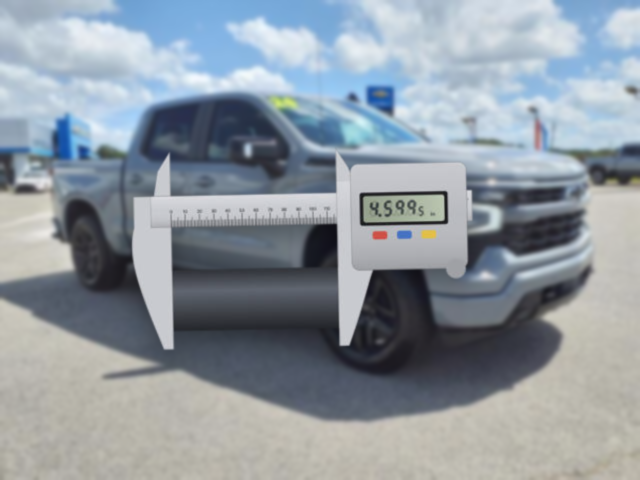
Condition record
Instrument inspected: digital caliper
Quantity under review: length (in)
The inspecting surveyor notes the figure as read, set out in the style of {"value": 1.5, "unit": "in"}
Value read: {"value": 4.5995, "unit": "in"}
